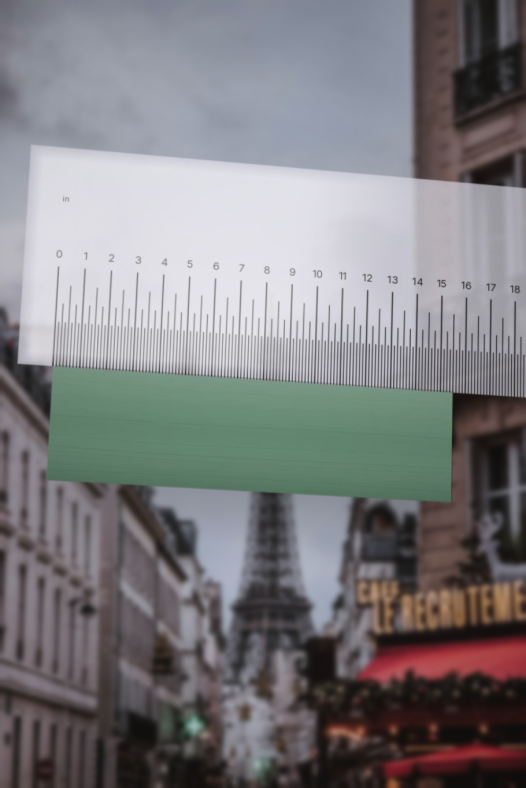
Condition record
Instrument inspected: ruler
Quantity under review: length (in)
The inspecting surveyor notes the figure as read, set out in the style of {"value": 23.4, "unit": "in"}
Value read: {"value": 15.5, "unit": "in"}
